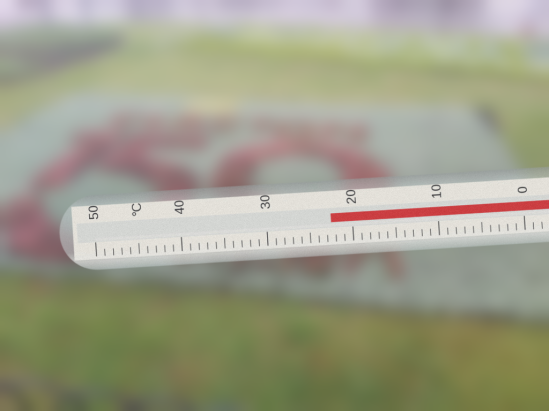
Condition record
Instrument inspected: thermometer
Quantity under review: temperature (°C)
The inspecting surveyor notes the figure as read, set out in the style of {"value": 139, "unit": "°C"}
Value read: {"value": 22.5, "unit": "°C"}
